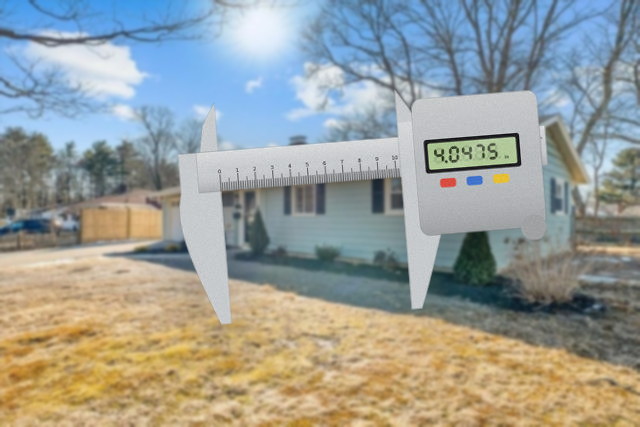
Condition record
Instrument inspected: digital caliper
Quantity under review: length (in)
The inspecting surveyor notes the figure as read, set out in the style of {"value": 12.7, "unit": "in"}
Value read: {"value": 4.0475, "unit": "in"}
